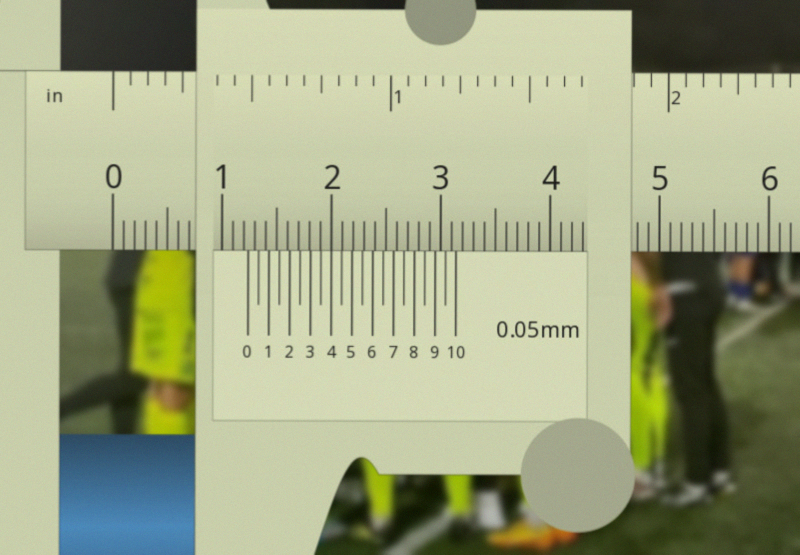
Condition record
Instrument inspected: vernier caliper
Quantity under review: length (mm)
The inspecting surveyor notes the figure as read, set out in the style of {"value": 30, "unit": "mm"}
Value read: {"value": 12.4, "unit": "mm"}
